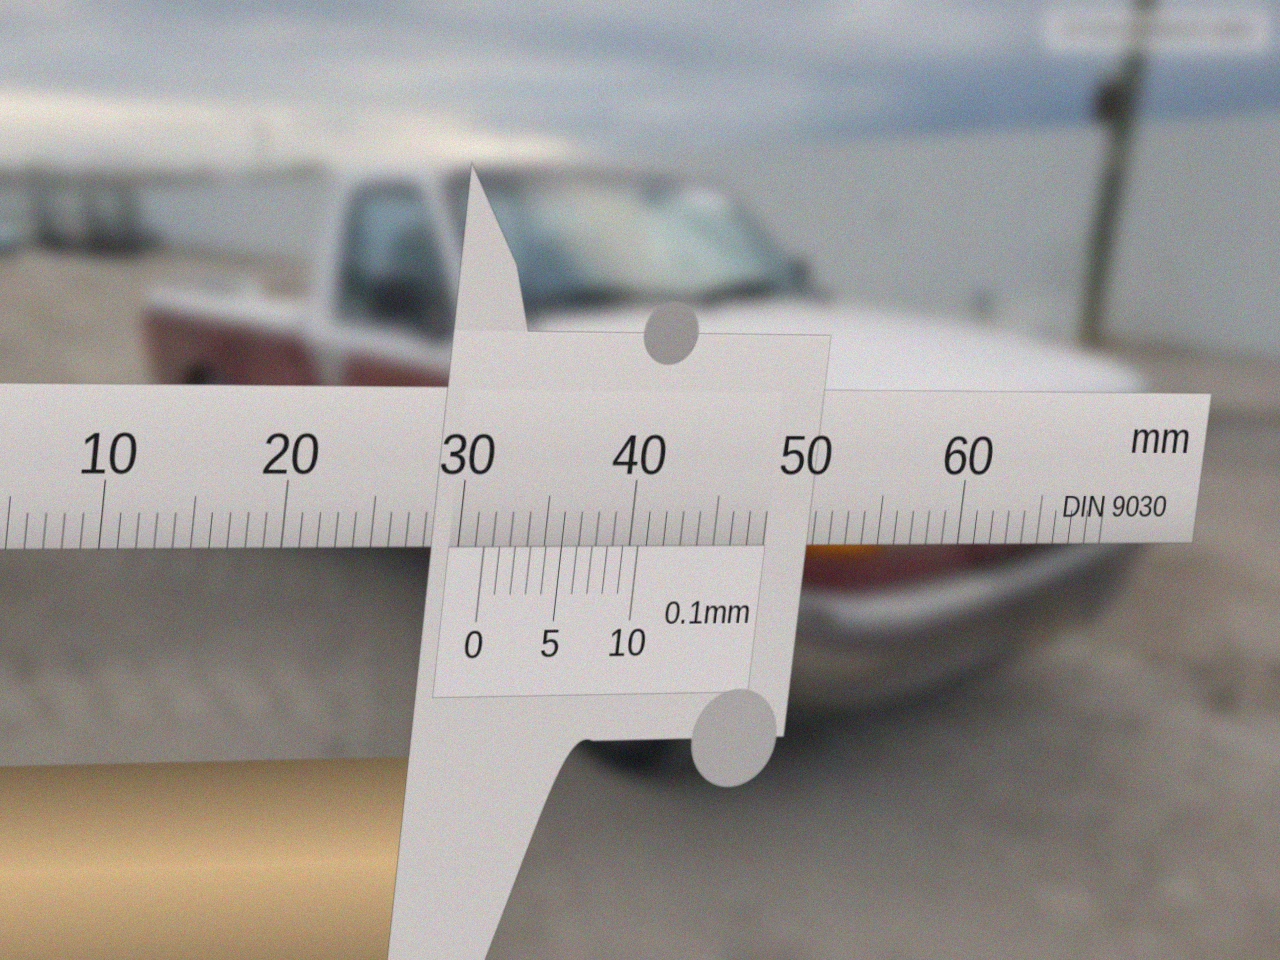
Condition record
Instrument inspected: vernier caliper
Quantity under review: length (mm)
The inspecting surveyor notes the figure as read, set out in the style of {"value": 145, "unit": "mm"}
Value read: {"value": 31.5, "unit": "mm"}
